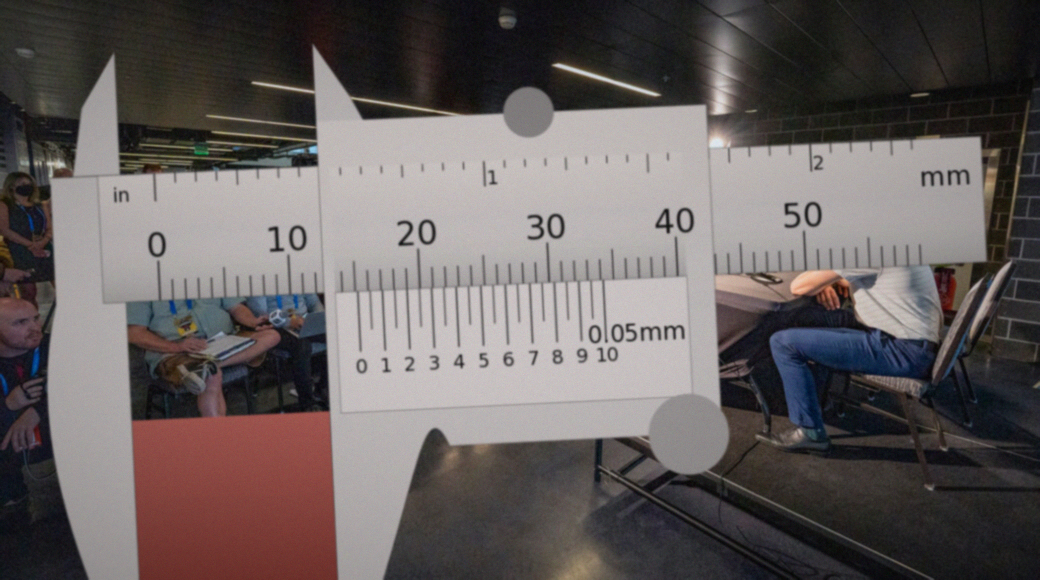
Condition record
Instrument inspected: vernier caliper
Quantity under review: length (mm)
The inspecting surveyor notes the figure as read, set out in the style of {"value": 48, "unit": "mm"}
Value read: {"value": 15.2, "unit": "mm"}
